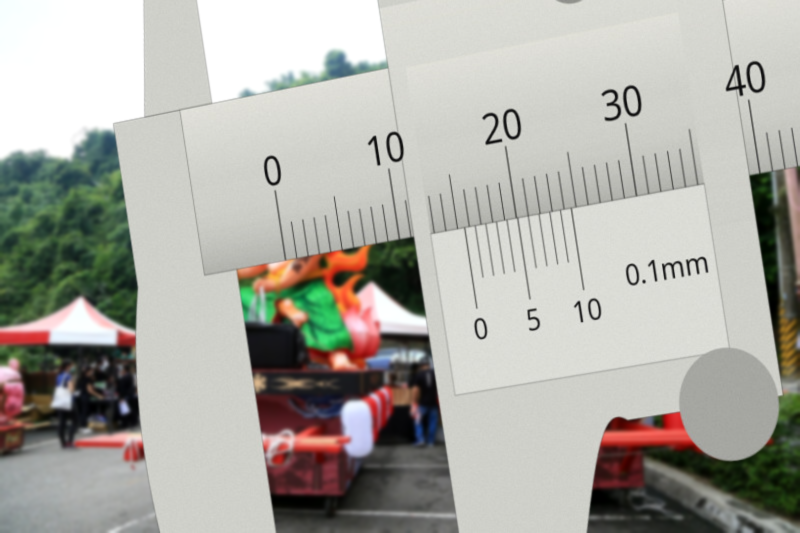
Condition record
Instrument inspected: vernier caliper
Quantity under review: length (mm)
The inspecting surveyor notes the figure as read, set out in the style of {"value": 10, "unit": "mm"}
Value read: {"value": 15.6, "unit": "mm"}
